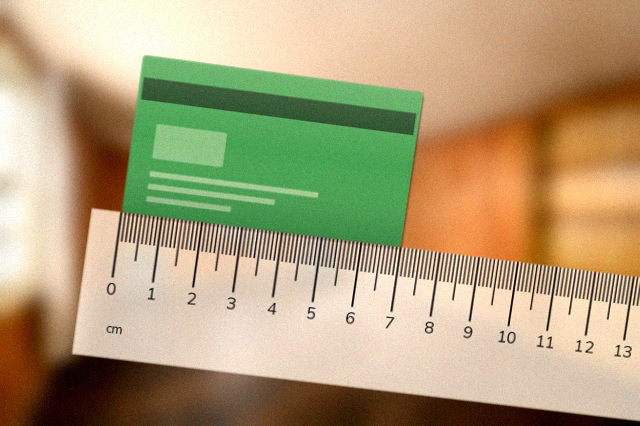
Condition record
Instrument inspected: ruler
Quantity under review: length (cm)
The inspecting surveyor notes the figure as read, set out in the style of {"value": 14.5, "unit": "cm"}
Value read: {"value": 7, "unit": "cm"}
